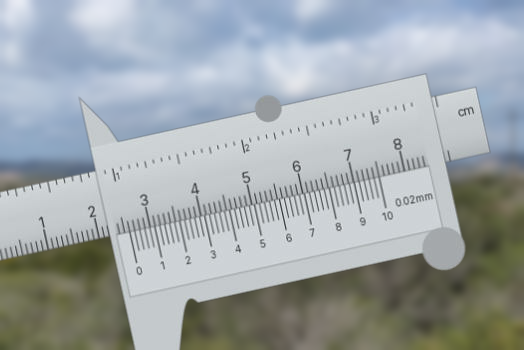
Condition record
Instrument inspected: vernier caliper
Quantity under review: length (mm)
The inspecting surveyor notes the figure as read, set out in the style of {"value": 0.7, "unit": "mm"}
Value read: {"value": 26.0, "unit": "mm"}
